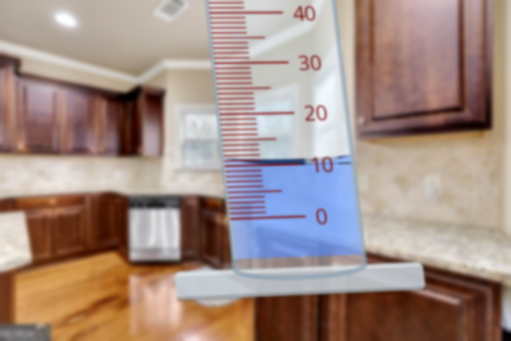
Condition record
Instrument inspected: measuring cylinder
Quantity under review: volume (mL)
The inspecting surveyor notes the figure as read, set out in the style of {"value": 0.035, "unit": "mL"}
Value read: {"value": 10, "unit": "mL"}
